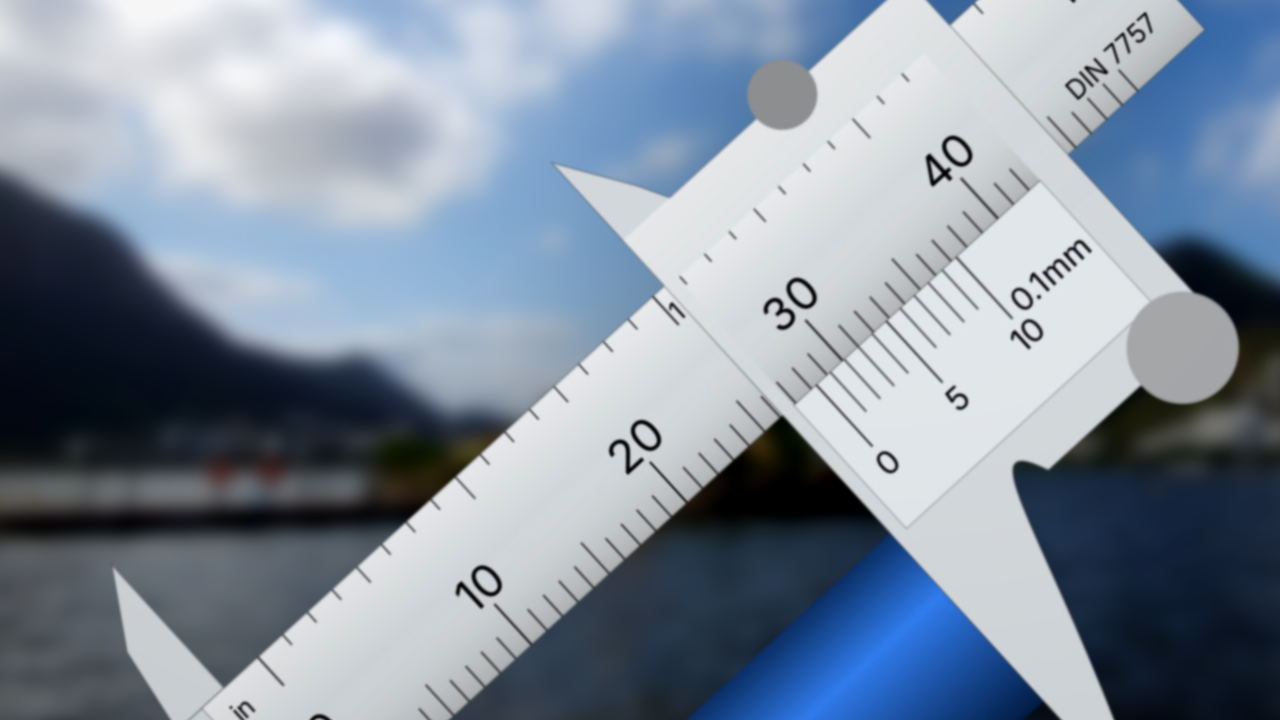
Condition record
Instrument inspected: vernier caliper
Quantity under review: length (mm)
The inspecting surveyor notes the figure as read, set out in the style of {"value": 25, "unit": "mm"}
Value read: {"value": 28.3, "unit": "mm"}
